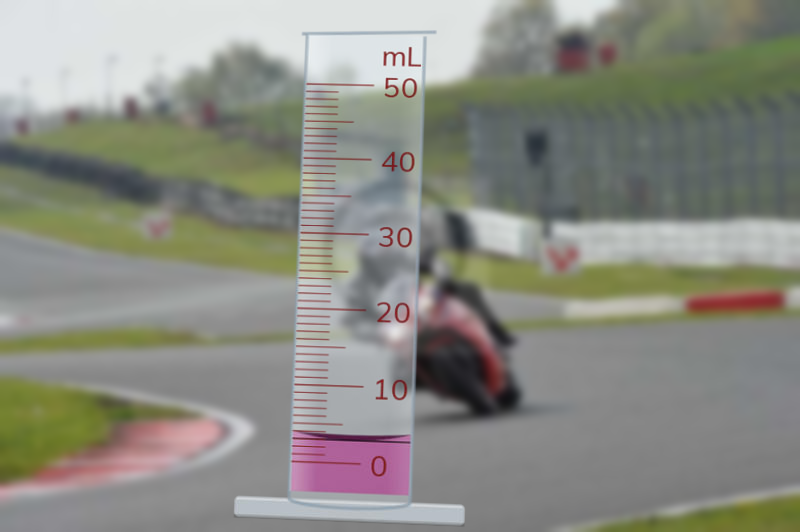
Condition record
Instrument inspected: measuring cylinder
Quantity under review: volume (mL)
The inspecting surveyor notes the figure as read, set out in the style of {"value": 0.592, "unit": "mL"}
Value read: {"value": 3, "unit": "mL"}
